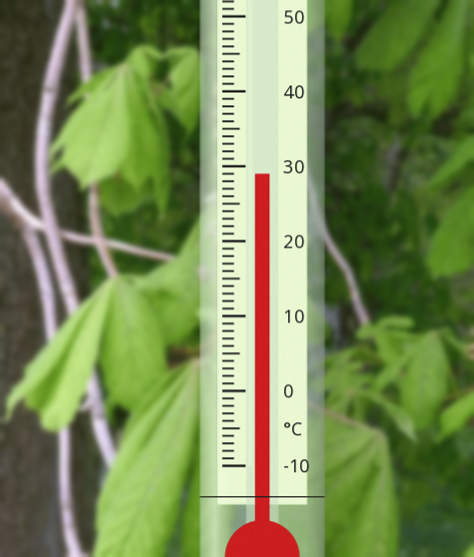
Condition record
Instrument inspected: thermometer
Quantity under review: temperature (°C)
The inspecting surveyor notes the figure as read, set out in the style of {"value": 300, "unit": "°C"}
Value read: {"value": 29, "unit": "°C"}
